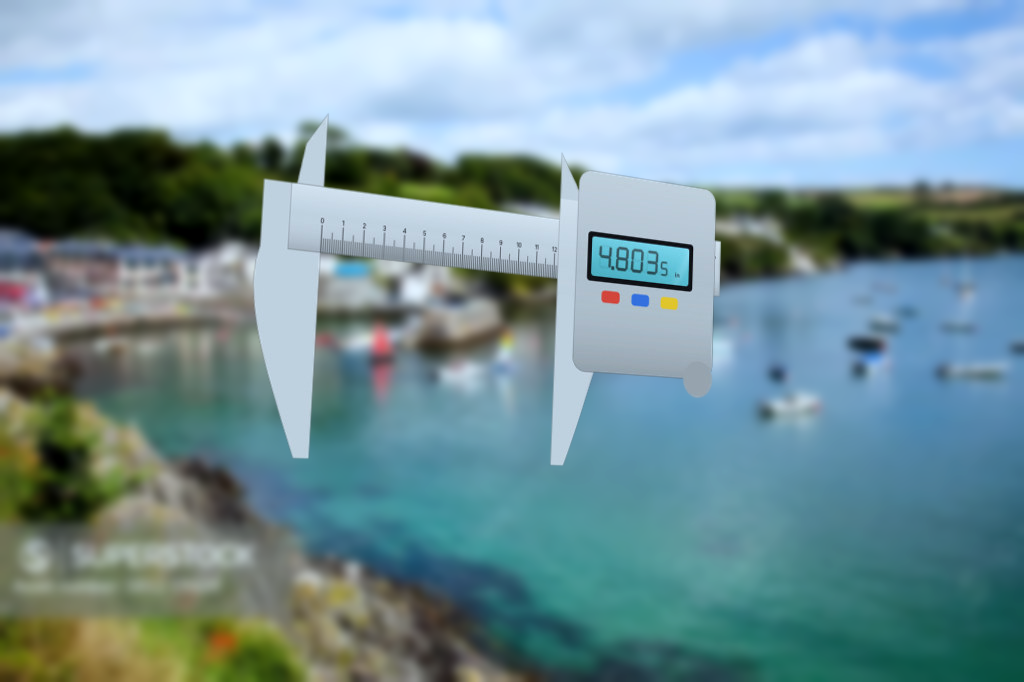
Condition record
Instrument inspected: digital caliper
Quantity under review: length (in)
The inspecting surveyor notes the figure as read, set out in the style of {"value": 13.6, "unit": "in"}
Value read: {"value": 4.8035, "unit": "in"}
